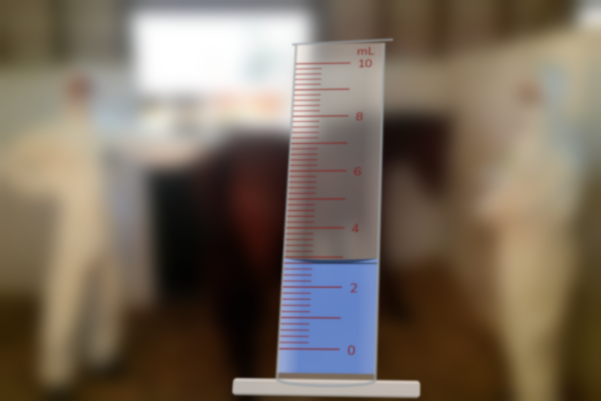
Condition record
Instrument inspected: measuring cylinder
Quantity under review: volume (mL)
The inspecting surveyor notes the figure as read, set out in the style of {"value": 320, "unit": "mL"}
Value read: {"value": 2.8, "unit": "mL"}
